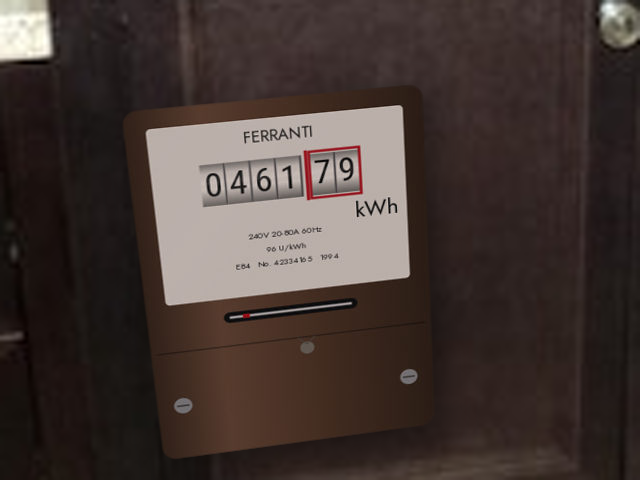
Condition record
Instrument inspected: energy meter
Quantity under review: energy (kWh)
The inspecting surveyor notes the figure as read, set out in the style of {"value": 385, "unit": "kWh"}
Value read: {"value": 461.79, "unit": "kWh"}
